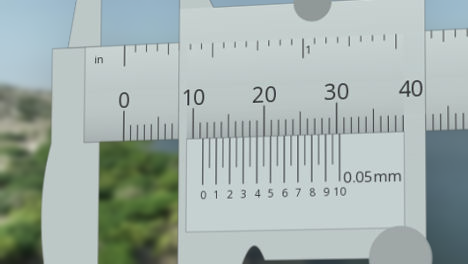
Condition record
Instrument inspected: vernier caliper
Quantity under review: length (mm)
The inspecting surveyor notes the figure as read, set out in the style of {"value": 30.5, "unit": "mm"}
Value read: {"value": 11.4, "unit": "mm"}
